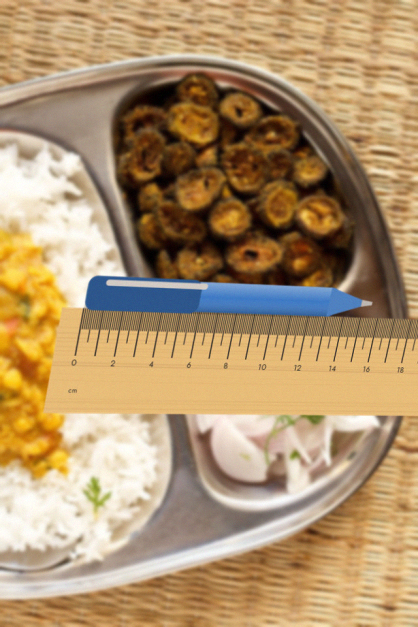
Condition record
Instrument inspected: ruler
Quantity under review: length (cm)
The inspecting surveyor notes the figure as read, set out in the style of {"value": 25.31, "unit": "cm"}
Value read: {"value": 15.5, "unit": "cm"}
